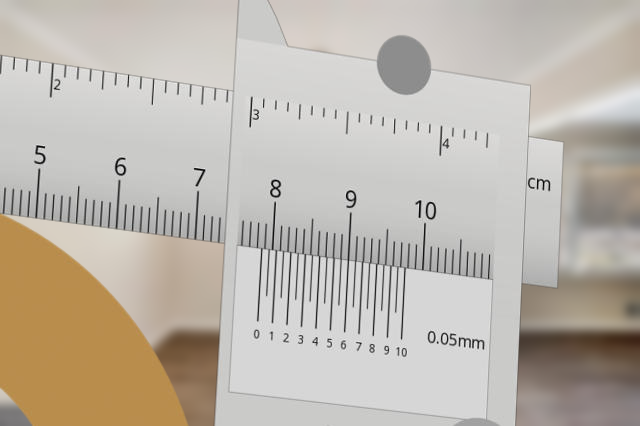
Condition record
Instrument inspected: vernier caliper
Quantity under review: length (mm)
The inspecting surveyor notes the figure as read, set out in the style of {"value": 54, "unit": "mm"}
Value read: {"value": 78.6, "unit": "mm"}
